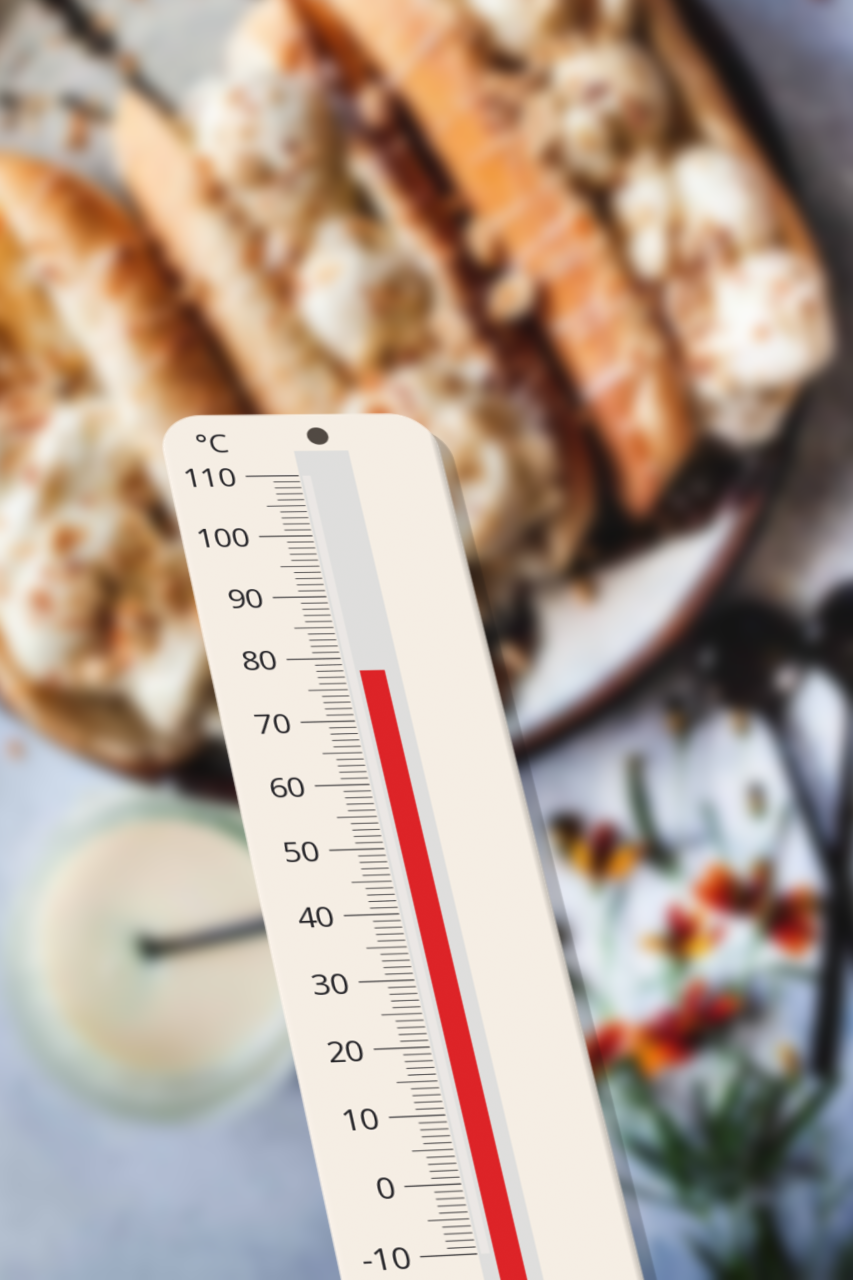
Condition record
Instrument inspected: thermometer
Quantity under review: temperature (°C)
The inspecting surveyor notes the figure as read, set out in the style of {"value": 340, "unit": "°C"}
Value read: {"value": 78, "unit": "°C"}
